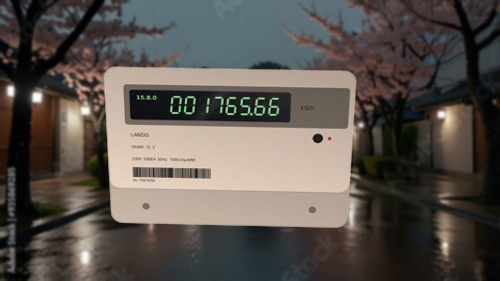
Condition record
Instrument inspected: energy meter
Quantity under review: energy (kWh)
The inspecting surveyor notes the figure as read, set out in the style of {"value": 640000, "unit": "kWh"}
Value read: {"value": 1765.66, "unit": "kWh"}
